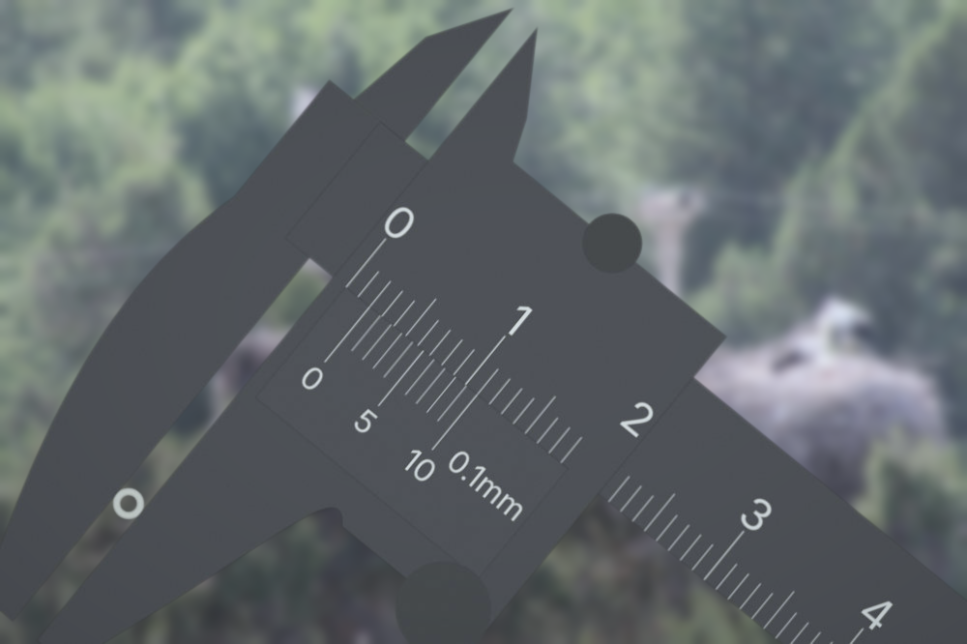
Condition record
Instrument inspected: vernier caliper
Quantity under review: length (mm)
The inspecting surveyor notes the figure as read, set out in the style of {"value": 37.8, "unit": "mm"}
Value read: {"value": 2.0, "unit": "mm"}
